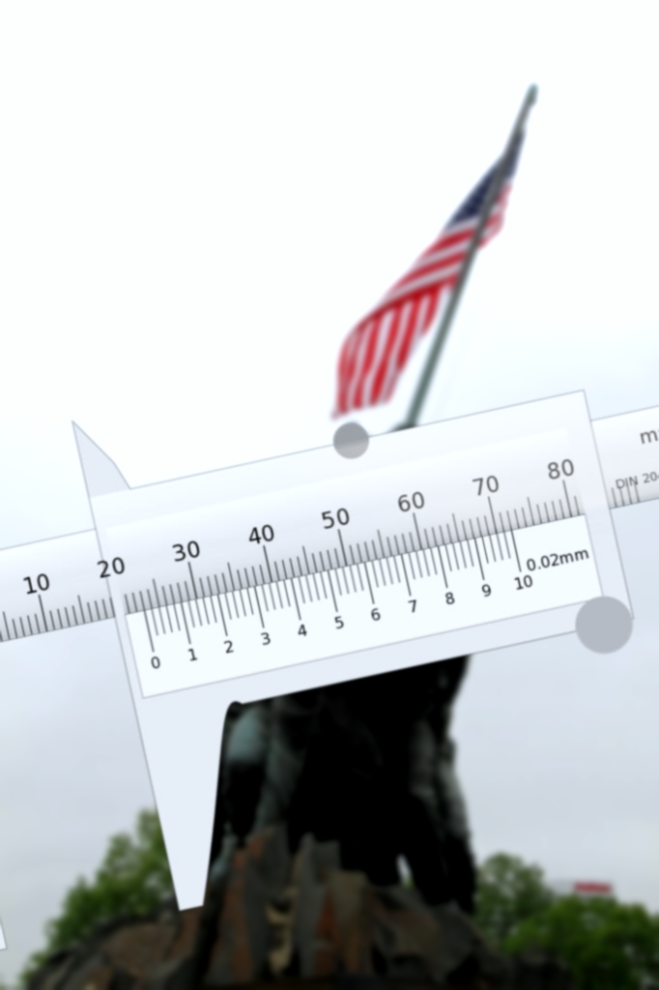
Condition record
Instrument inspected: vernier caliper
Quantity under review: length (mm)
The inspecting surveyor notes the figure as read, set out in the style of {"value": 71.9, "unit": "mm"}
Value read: {"value": 23.0, "unit": "mm"}
